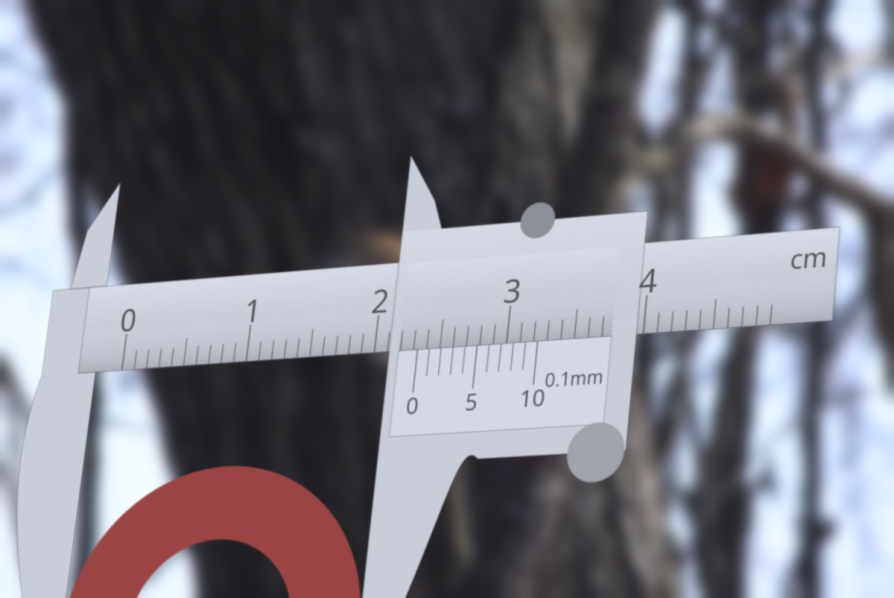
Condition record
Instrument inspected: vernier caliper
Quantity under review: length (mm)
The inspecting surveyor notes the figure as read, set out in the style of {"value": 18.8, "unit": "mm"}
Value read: {"value": 23.3, "unit": "mm"}
